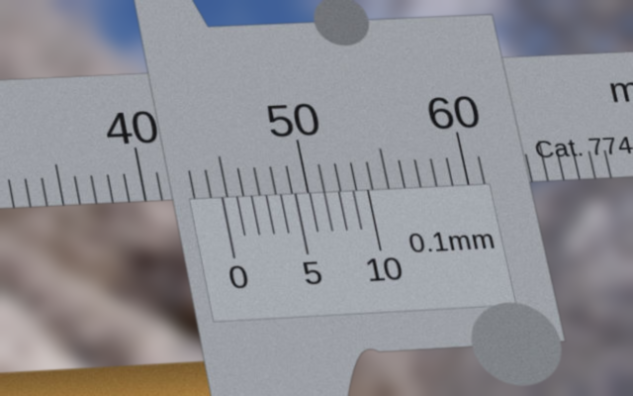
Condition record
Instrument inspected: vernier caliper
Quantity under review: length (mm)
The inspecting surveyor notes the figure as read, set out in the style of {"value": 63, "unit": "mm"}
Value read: {"value": 44.7, "unit": "mm"}
